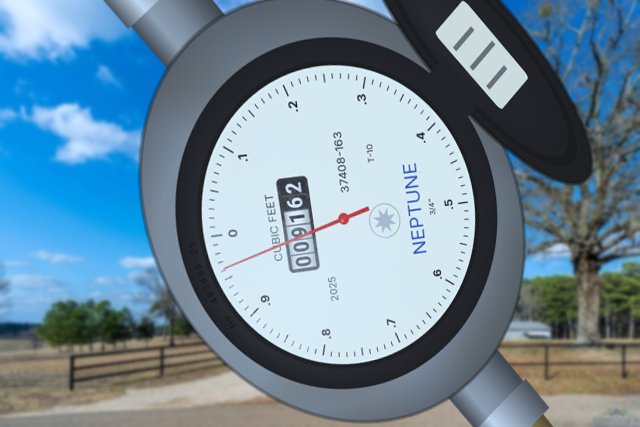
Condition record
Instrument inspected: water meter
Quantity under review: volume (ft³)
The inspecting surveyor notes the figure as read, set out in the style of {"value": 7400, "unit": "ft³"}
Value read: {"value": 9161.96, "unit": "ft³"}
